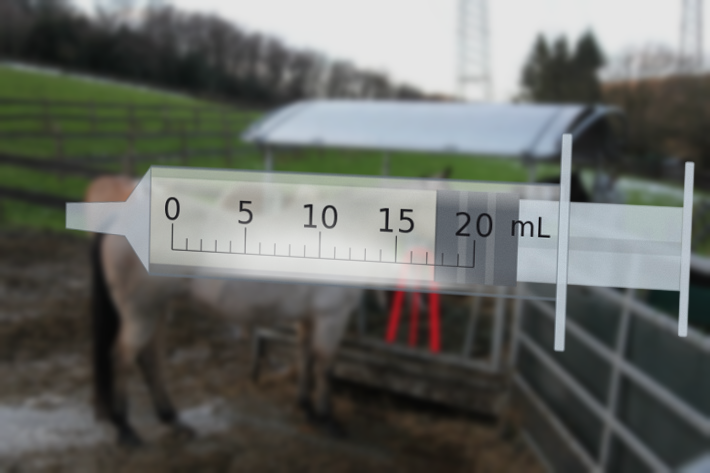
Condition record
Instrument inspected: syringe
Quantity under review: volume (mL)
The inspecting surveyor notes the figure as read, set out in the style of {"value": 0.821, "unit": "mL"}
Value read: {"value": 17.5, "unit": "mL"}
